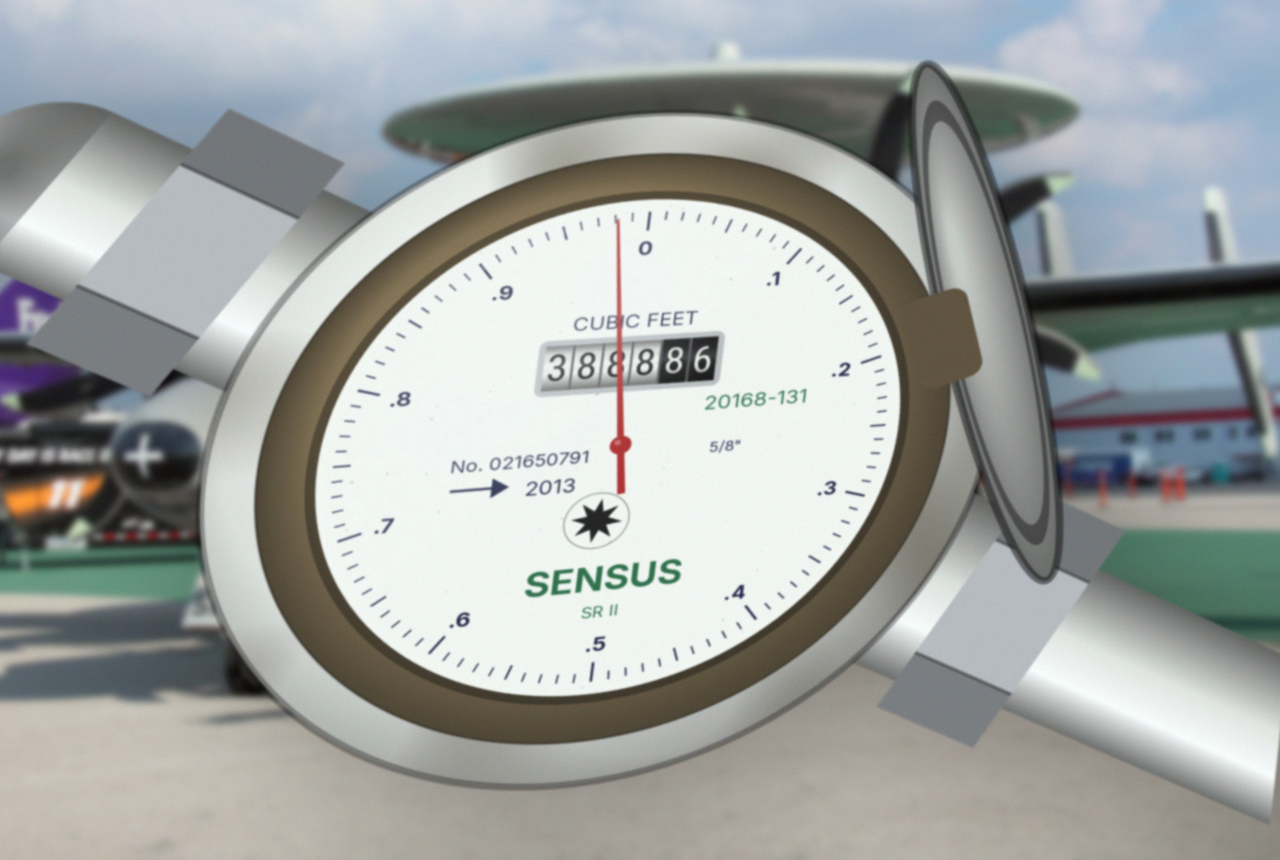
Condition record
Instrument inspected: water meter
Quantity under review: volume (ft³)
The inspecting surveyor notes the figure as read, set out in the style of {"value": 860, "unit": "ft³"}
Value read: {"value": 388885.98, "unit": "ft³"}
